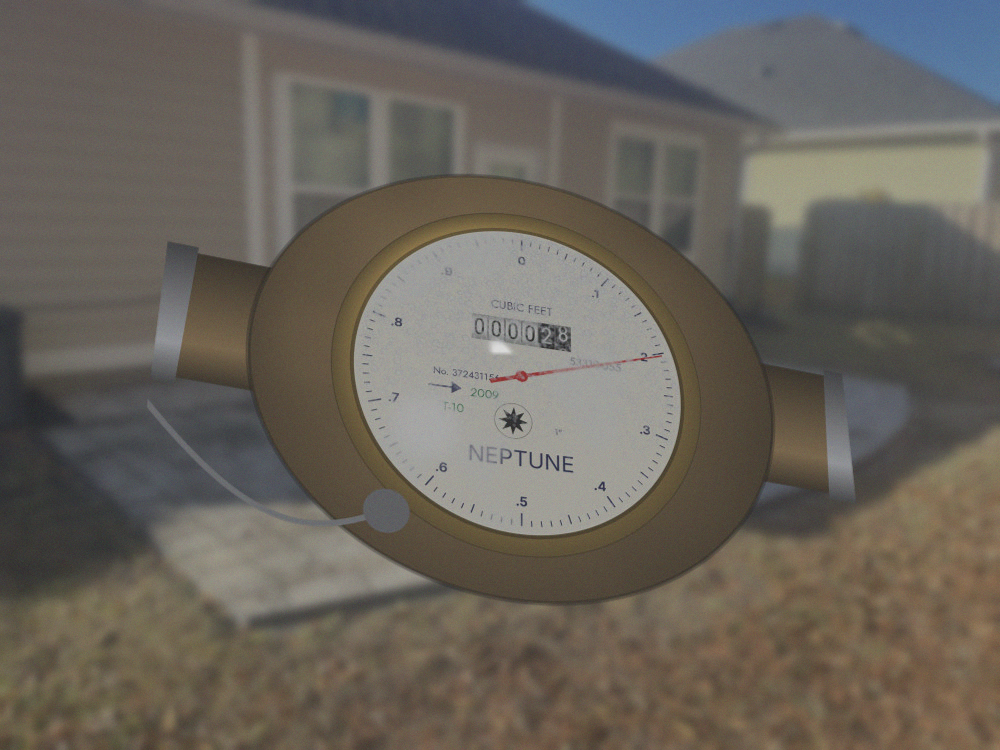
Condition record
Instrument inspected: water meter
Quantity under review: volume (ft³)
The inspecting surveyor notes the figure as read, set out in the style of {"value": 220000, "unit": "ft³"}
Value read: {"value": 28.20, "unit": "ft³"}
